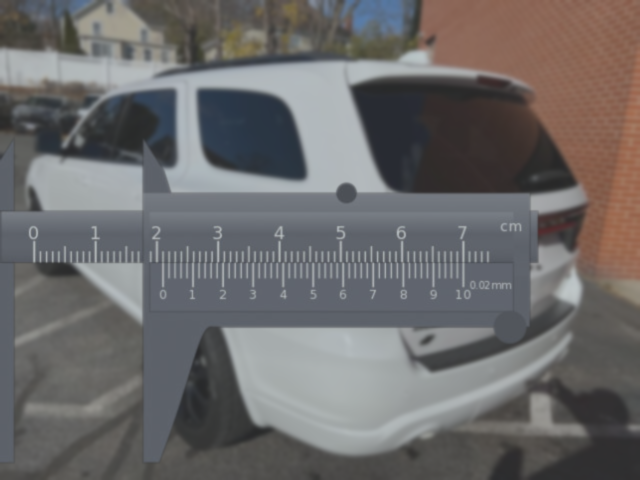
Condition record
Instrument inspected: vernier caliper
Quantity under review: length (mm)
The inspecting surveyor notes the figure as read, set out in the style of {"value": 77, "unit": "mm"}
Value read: {"value": 21.0, "unit": "mm"}
